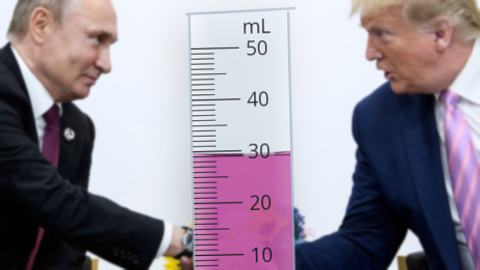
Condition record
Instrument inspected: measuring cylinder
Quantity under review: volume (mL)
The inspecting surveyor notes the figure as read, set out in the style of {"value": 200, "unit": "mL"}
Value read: {"value": 29, "unit": "mL"}
